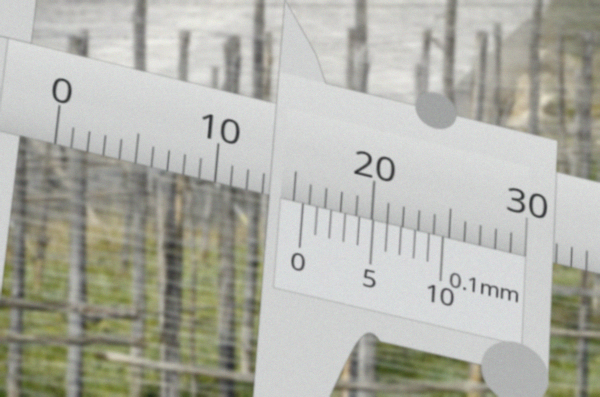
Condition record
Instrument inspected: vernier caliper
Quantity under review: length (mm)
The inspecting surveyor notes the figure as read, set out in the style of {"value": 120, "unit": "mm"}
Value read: {"value": 15.6, "unit": "mm"}
